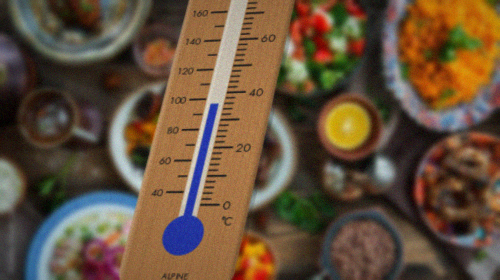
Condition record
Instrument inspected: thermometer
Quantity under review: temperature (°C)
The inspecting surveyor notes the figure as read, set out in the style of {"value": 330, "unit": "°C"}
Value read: {"value": 36, "unit": "°C"}
